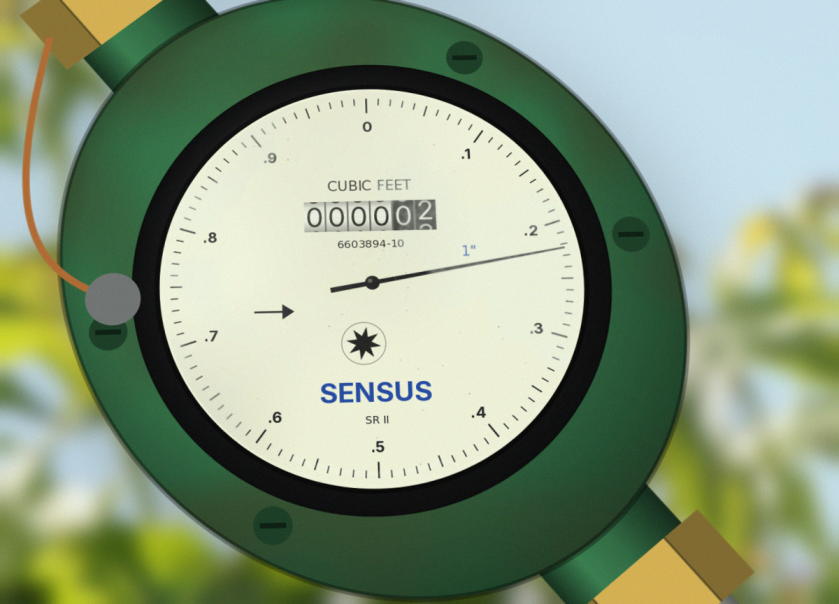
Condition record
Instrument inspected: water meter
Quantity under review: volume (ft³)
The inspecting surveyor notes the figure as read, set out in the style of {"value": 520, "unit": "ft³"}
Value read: {"value": 2.22, "unit": "ft³"}
